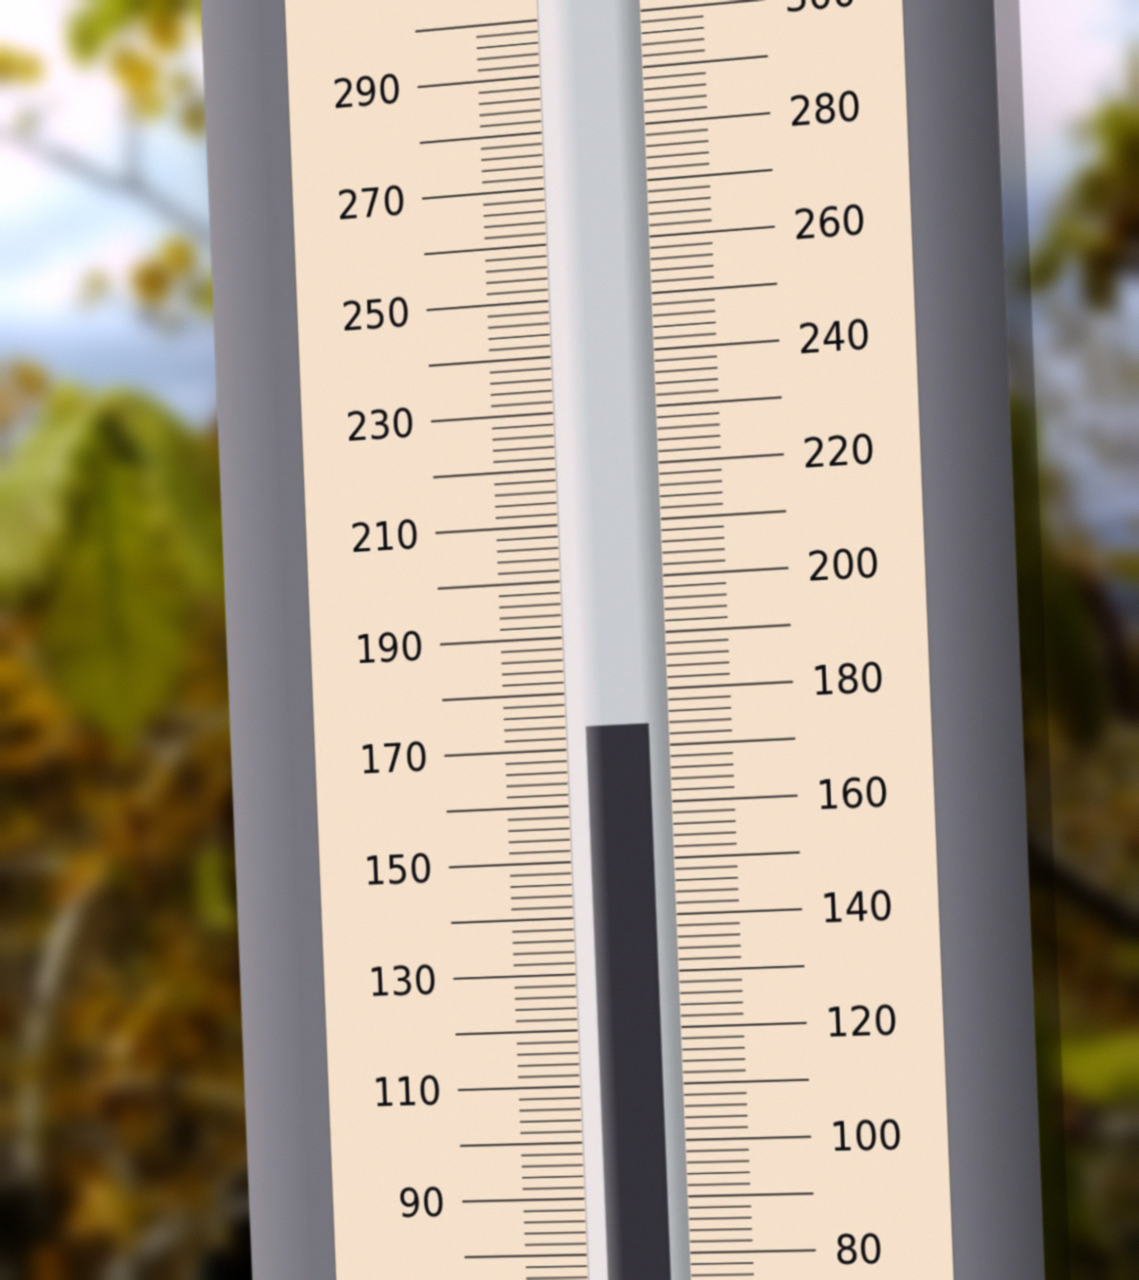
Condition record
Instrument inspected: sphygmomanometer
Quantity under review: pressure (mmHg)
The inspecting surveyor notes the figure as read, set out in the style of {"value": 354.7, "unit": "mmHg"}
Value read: {"value": 174, "unit": "mmHg"}
